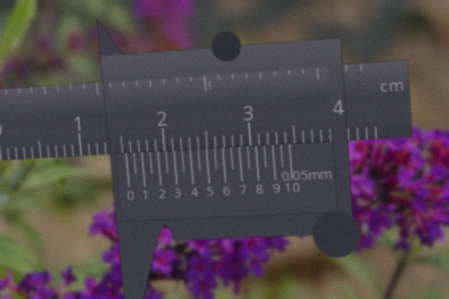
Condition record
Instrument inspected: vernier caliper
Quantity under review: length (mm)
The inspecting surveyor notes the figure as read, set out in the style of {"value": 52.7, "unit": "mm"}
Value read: {"value": 15.4, "unit": "mm"}
